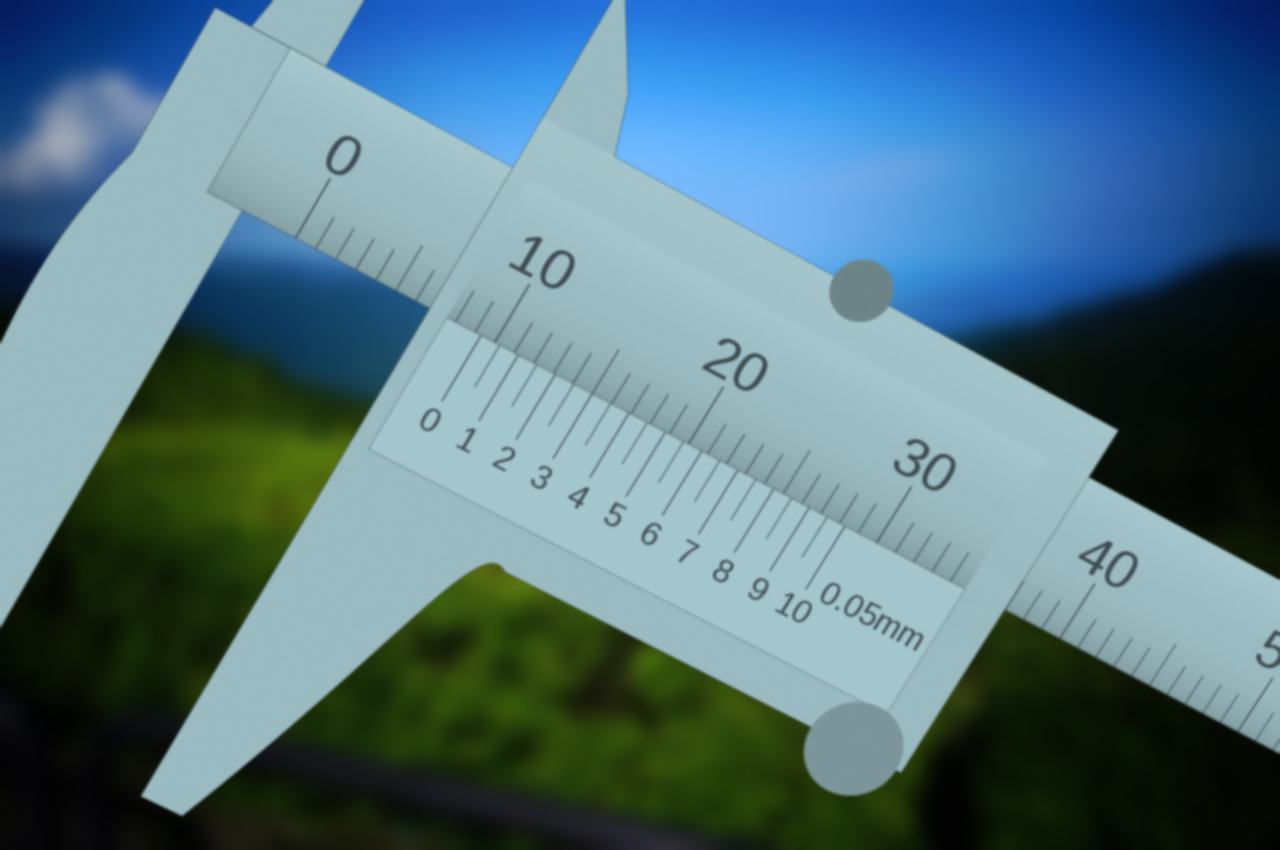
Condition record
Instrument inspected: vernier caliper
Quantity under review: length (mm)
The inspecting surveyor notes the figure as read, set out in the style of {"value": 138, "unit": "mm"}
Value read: {"value": 9.3, "unit": "mm"}
